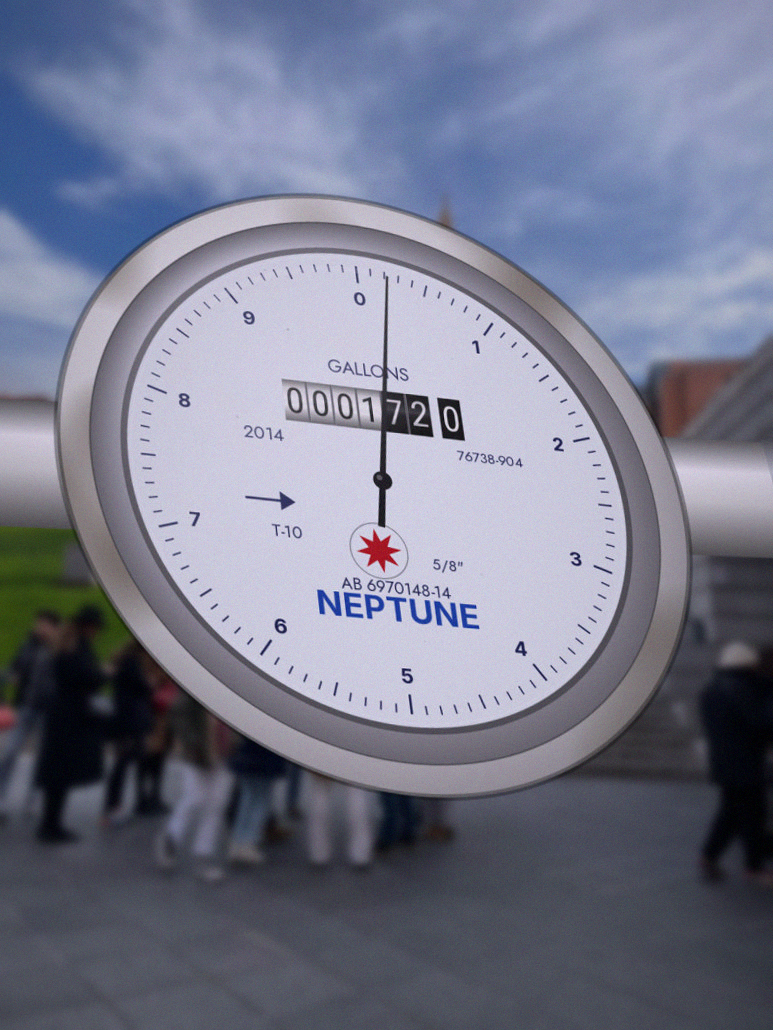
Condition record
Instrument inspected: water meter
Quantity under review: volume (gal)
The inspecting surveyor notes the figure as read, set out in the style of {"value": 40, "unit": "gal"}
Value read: {"value": 1720.2, "unit": "gal"}
